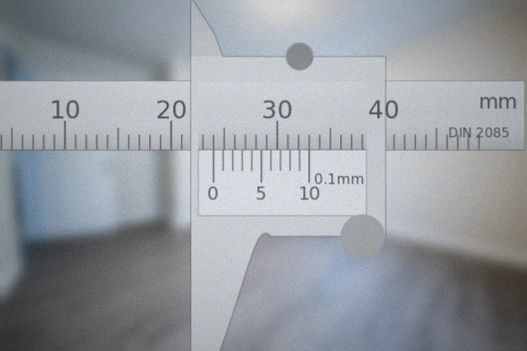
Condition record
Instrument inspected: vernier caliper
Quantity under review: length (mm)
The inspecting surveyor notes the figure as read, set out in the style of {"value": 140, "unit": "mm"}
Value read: {"value": 24.0, "unit": "mm"}
